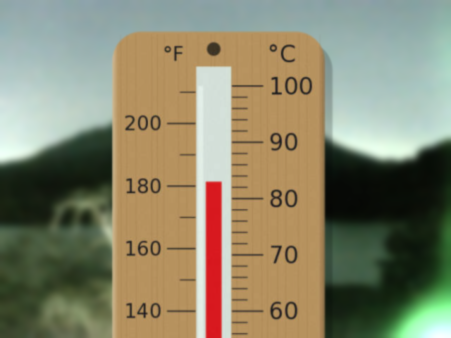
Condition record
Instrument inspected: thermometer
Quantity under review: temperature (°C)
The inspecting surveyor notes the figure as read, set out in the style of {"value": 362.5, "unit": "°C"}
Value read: {"value": 83, "unit": "°C"}
